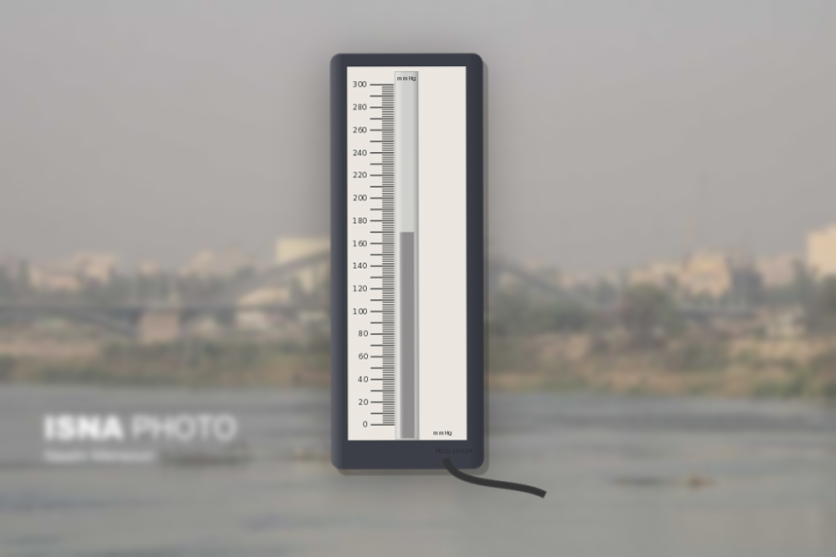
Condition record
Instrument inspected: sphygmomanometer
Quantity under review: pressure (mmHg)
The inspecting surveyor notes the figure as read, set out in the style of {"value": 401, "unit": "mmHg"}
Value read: {"value": 170, "unit": "mmHg"}
